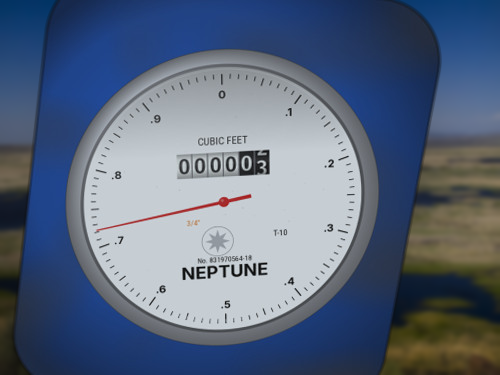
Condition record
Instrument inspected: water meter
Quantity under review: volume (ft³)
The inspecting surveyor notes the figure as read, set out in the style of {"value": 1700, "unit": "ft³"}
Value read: {"value": 2.72, "unit": "ft³"}
